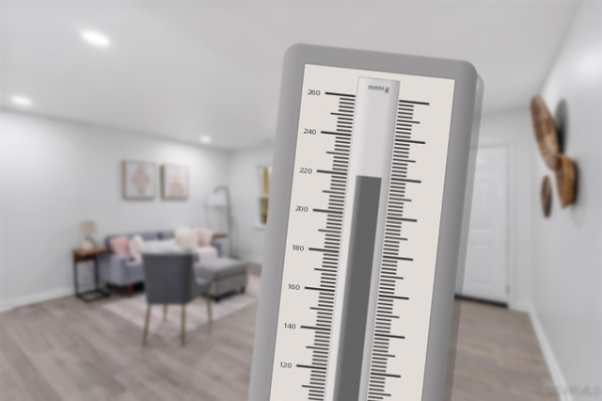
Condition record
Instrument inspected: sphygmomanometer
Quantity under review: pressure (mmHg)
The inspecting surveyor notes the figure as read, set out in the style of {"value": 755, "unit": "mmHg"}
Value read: {"value": 220, "unit": "mmHg"}
